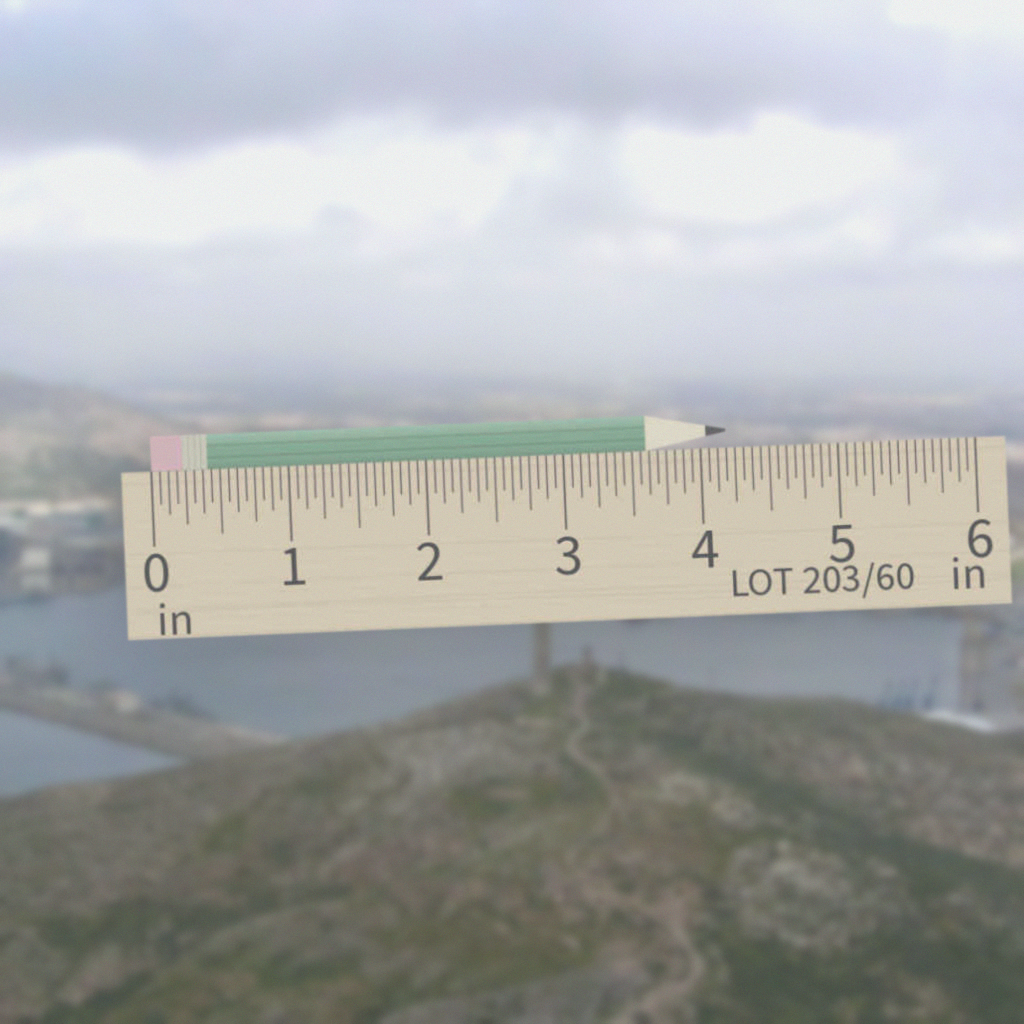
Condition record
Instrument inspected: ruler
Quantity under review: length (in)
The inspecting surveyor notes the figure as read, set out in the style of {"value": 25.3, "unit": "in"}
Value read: {"value": 4.1875, "unit": "in"}
